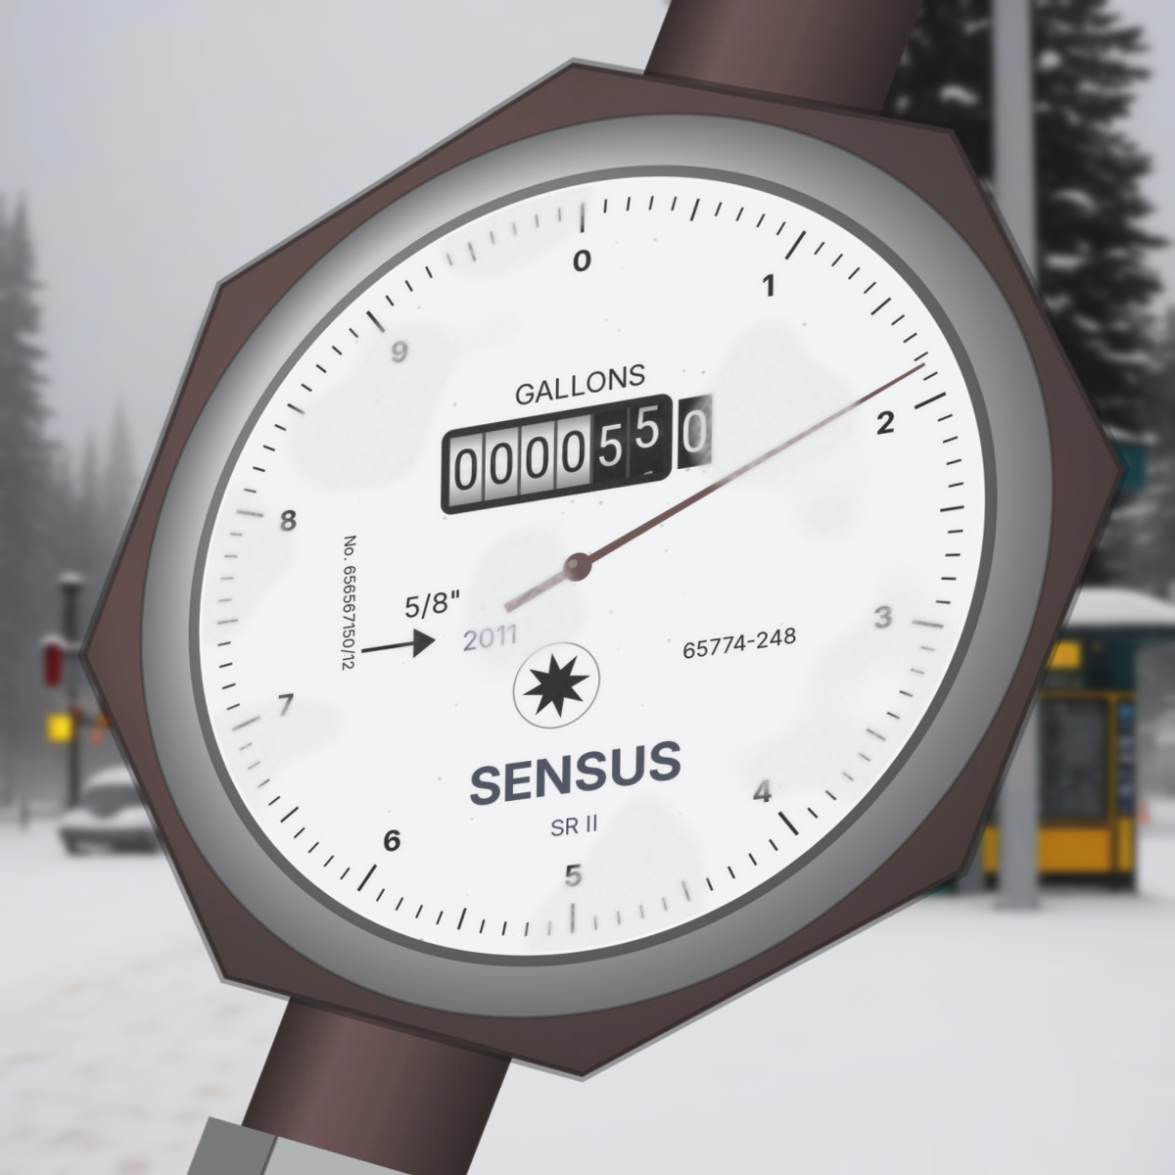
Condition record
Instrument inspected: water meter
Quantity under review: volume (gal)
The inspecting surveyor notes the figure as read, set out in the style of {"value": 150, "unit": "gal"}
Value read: {"value": 551.8, "unit": "gal"}
